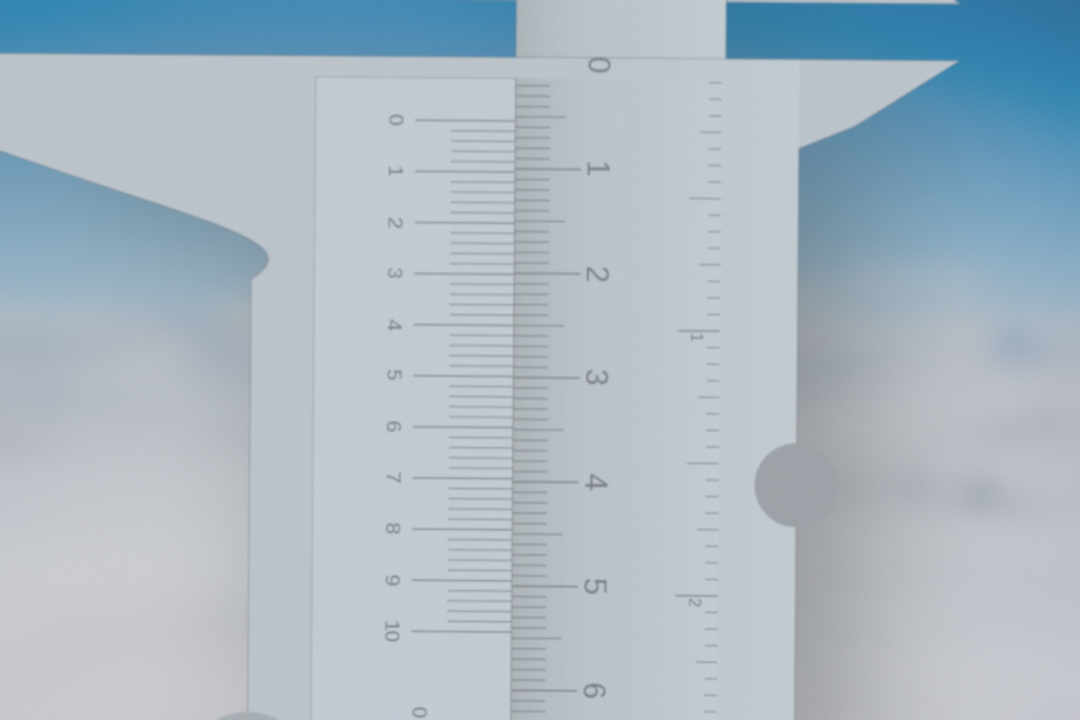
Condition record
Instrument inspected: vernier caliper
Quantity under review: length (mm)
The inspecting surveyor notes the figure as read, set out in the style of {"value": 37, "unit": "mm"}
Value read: {"value": 5.4, "unit": "mm"}
